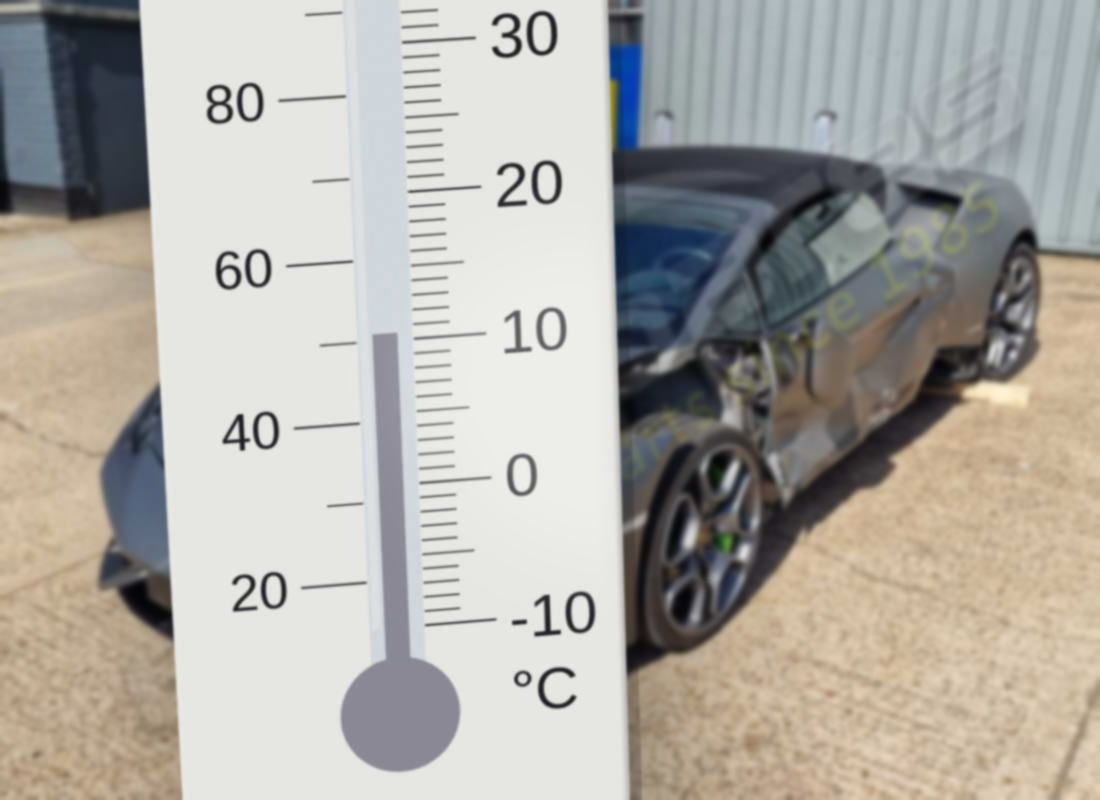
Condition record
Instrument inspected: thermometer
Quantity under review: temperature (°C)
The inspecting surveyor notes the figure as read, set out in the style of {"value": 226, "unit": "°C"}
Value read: {"value": 10.5, "unit": "°C"}
